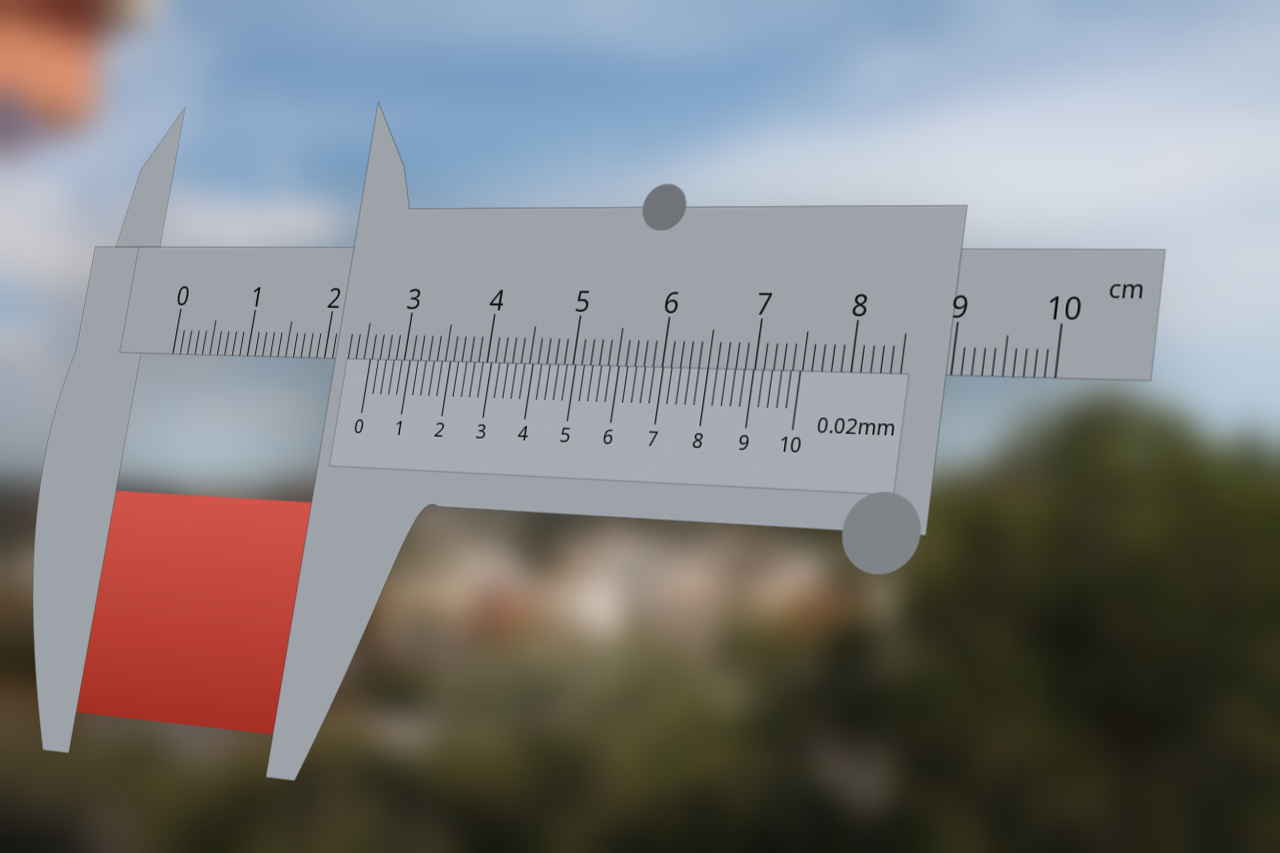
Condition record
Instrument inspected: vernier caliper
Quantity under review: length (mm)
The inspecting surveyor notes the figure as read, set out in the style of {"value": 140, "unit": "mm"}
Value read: {"value": 25.8, "unit": "mm"}
